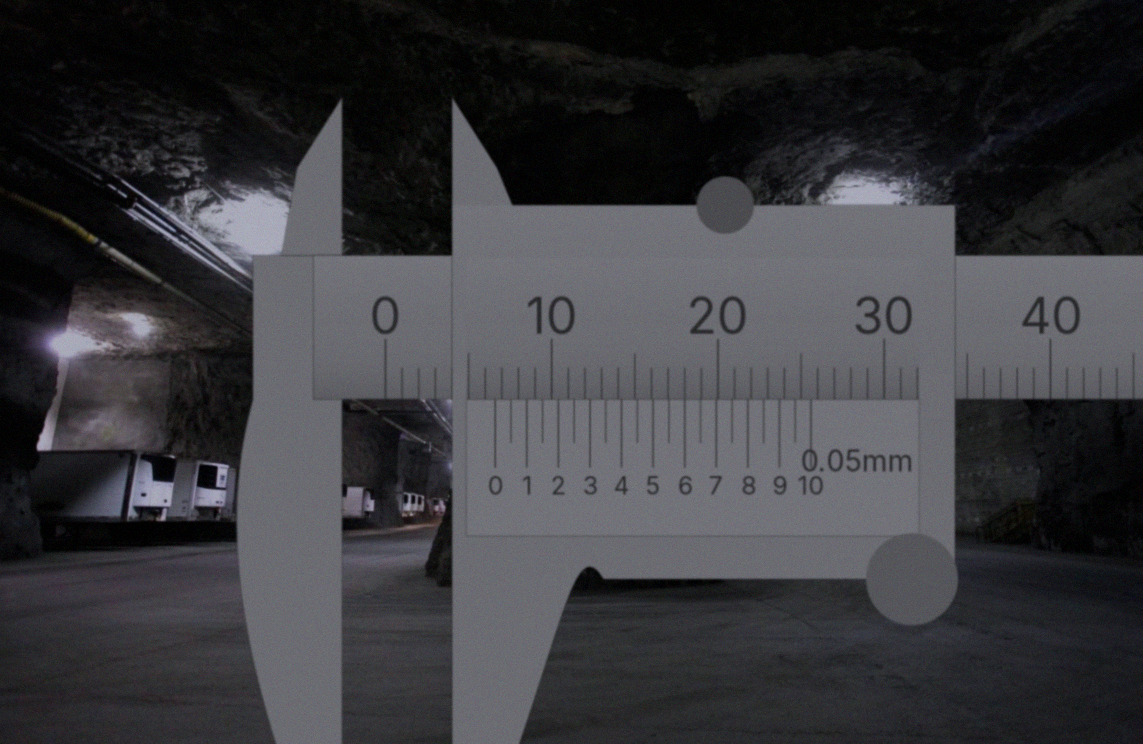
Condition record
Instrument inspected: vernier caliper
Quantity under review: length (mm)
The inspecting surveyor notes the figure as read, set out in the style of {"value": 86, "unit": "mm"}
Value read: {"value": 6.6, "unit": "mm"}
